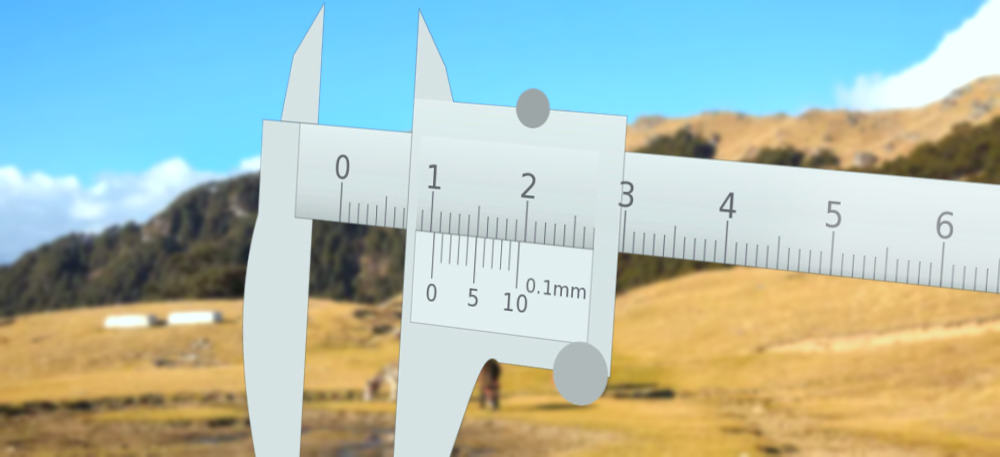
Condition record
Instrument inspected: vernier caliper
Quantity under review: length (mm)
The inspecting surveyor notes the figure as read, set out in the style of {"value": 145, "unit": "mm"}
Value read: {"value": 10.4, "unit": "mm"}
